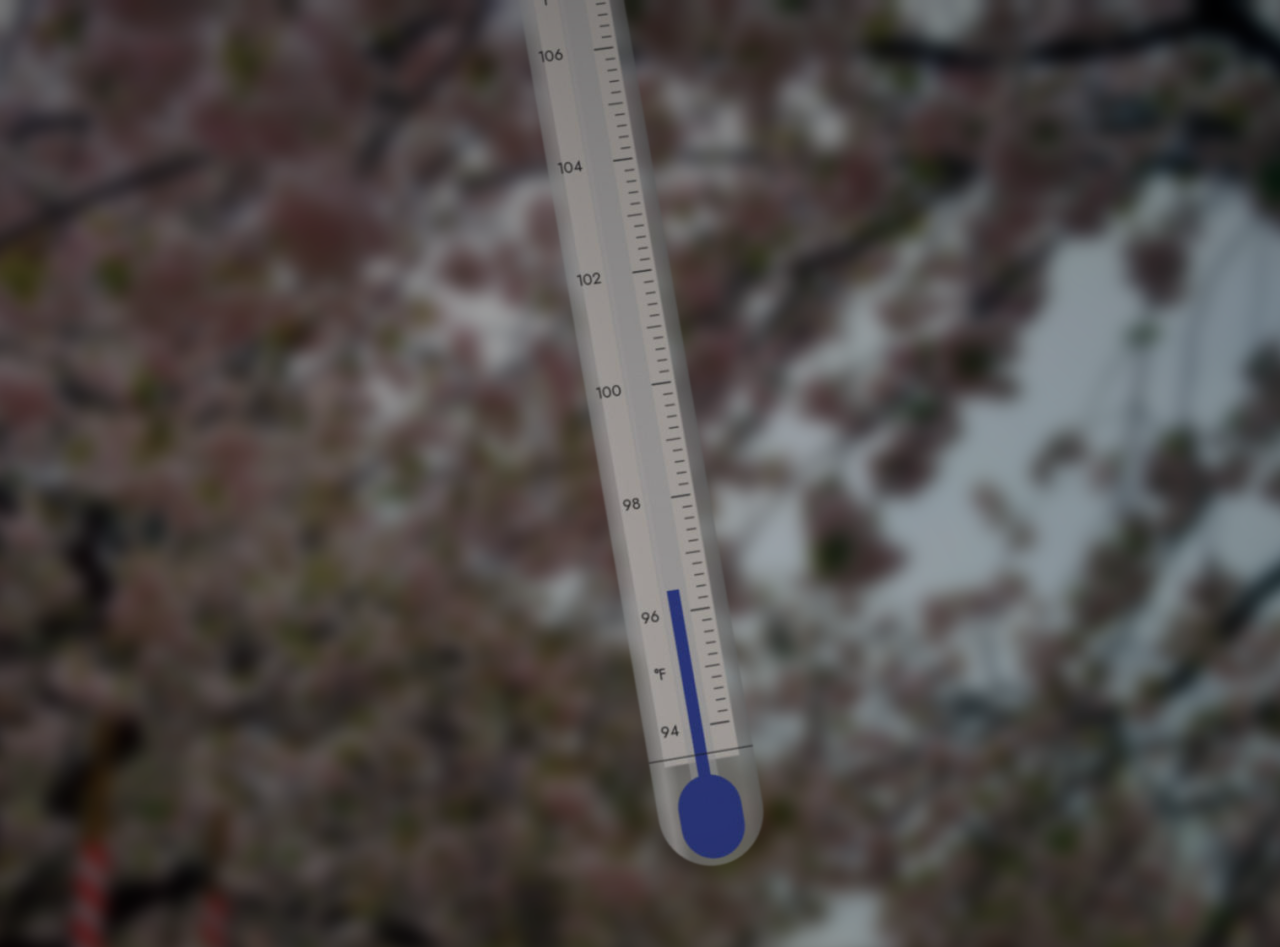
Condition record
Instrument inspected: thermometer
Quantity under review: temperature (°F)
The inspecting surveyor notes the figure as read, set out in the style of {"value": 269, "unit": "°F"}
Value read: {"value": 96.4, "unit": "°F"}
